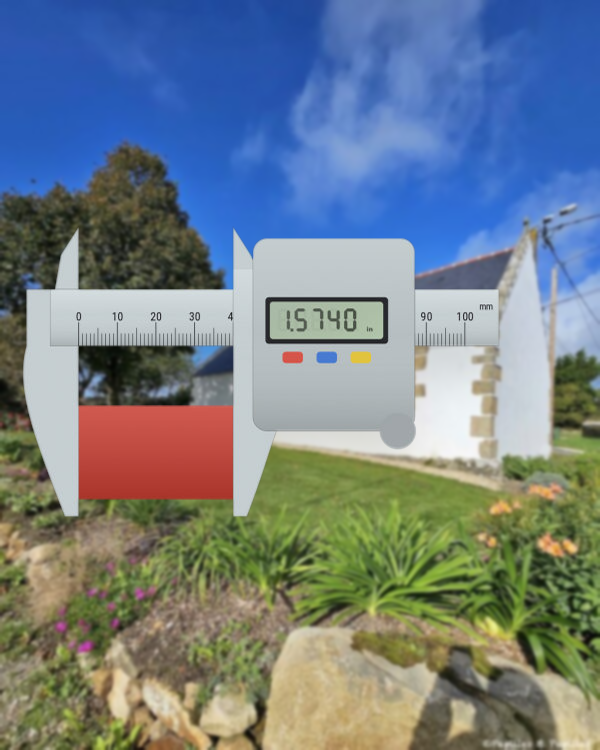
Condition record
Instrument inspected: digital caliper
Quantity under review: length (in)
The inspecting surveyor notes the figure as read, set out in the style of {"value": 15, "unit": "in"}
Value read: {"value": 1.5740, "unit": "in"}
